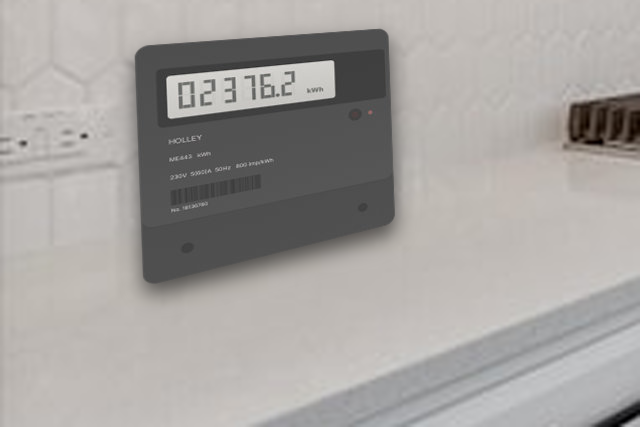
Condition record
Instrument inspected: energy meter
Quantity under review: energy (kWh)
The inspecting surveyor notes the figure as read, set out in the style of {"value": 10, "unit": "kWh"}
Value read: {"value": 2376.2, "unit": "kWh"}
